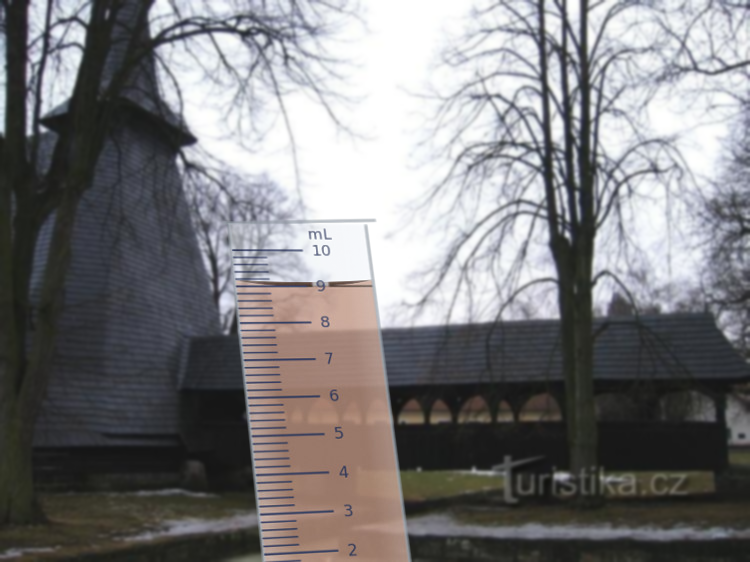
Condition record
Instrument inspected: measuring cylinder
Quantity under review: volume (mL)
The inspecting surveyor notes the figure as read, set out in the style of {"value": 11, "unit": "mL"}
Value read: {"value": 9, "unit": "mL"}
